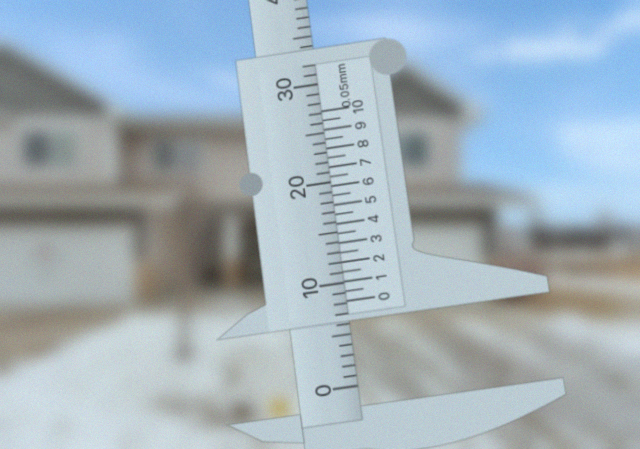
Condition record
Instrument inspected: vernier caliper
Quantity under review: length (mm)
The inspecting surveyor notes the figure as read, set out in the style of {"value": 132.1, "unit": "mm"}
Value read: {"value": 8.2, "unit": "mm"}
